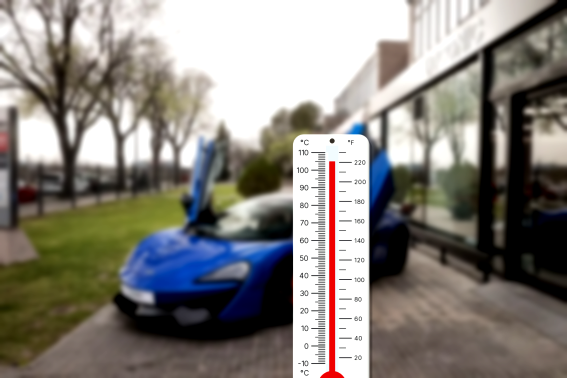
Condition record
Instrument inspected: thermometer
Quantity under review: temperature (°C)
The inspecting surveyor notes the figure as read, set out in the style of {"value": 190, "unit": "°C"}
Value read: {"value": 105, "unit": "°C"}
